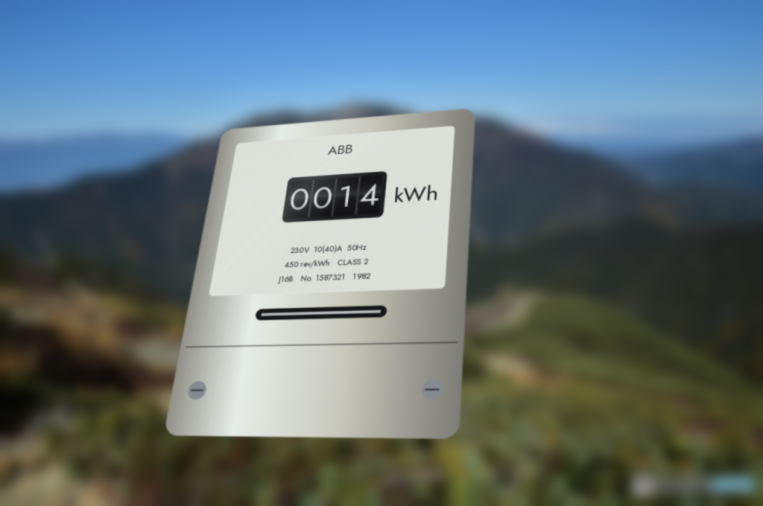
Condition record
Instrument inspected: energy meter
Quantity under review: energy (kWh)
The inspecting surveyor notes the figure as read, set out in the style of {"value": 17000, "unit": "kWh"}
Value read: {"value": 14, "unit": "kWh"}
